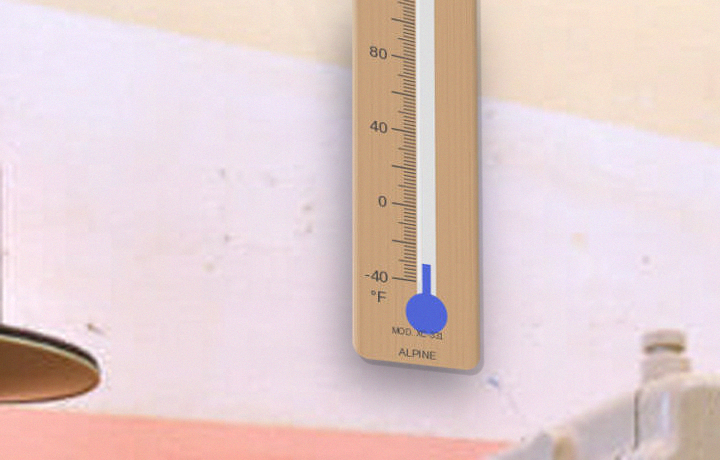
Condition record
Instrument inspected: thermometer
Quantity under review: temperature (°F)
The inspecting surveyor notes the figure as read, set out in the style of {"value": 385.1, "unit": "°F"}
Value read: {"value": -30, "unit": "°F"}
